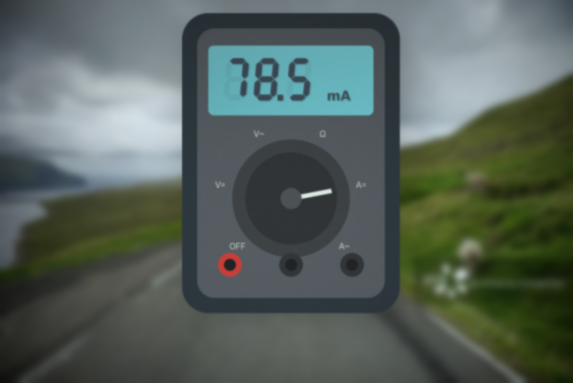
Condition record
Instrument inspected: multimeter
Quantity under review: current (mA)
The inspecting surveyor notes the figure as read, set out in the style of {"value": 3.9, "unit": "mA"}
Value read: {"value": 78.5, "unit": "mA"}
